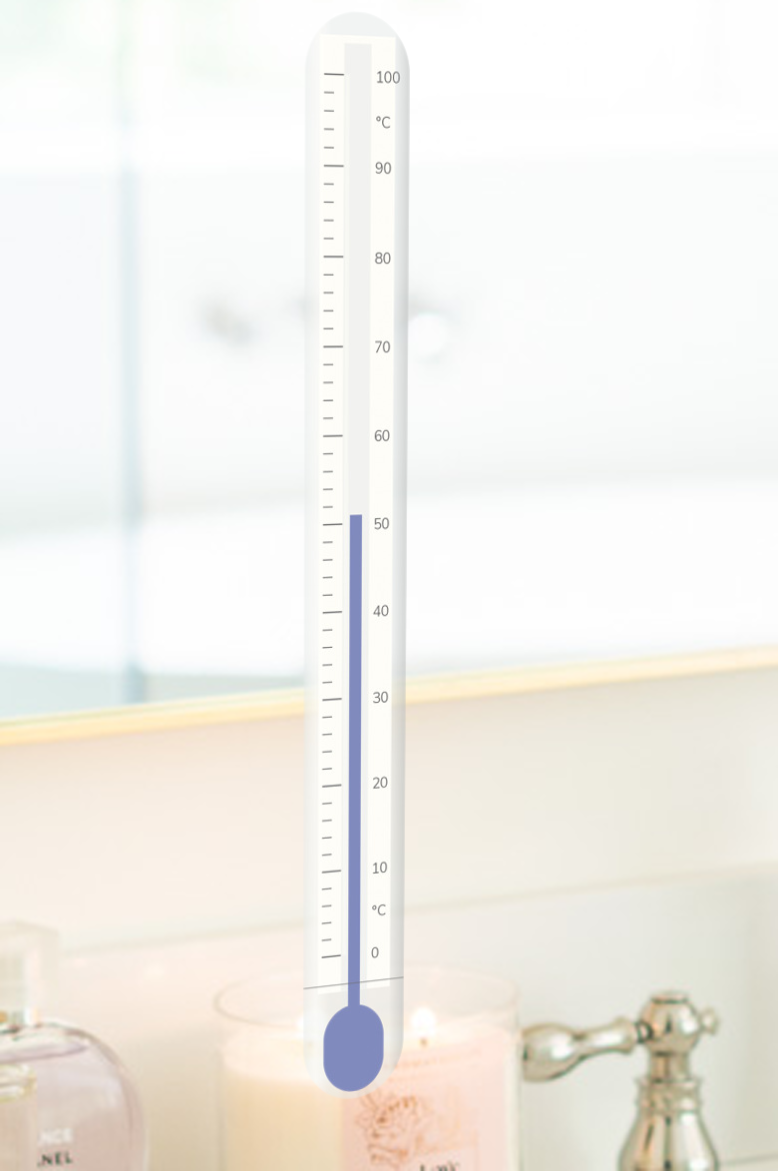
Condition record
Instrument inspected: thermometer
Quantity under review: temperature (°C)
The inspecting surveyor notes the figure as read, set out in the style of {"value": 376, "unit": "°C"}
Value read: {"value": 51, "unit": "°C"}
